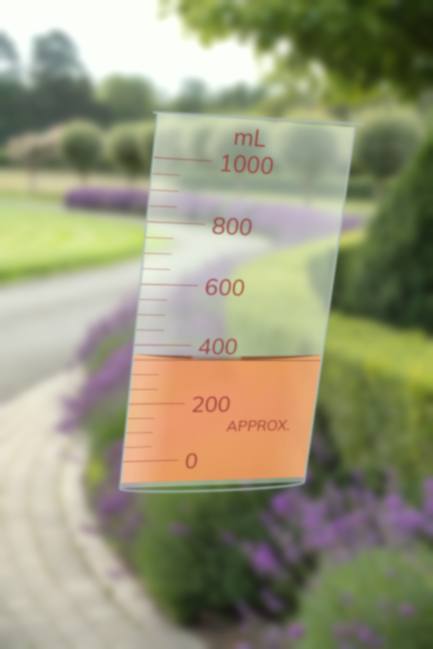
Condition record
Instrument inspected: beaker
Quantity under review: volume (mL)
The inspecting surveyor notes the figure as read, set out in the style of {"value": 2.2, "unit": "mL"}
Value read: {"value": 350, "unit": "mL"}
